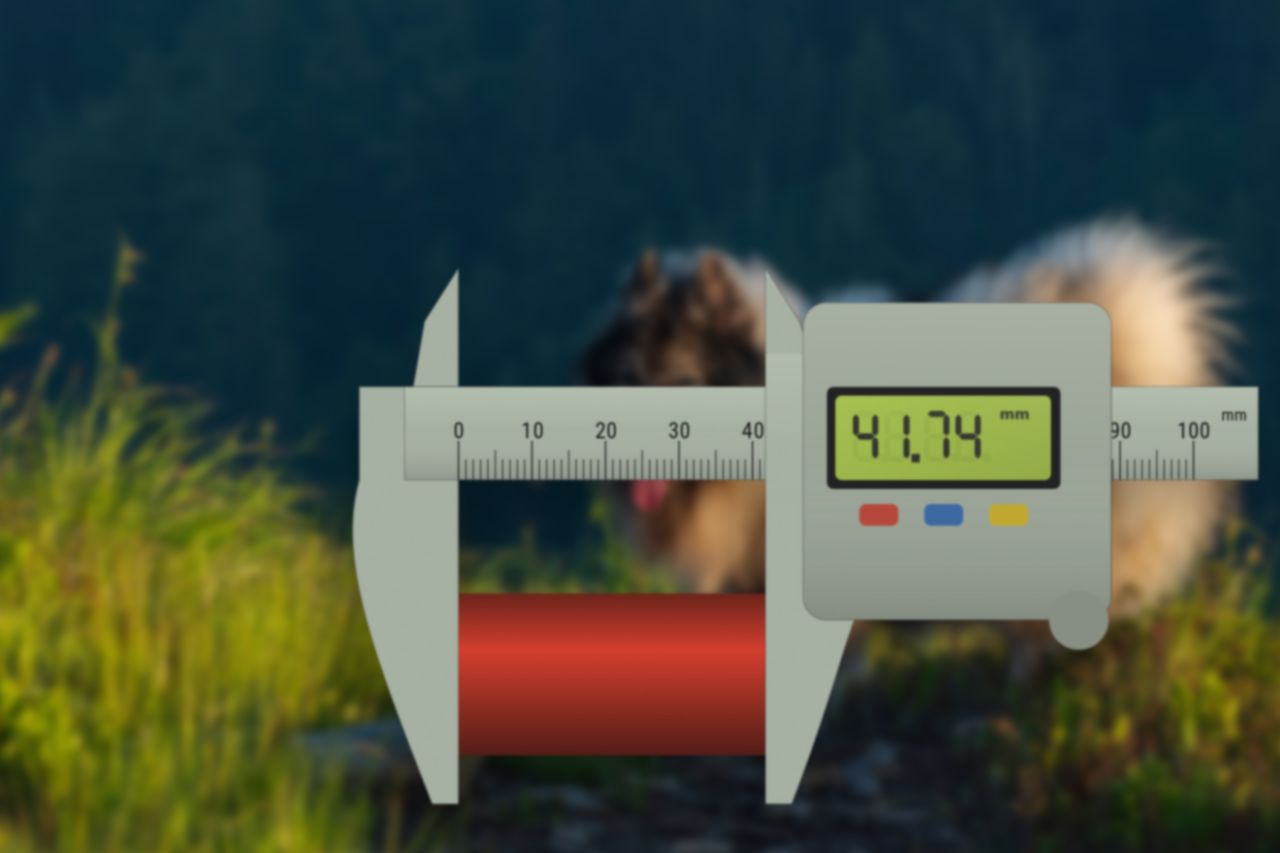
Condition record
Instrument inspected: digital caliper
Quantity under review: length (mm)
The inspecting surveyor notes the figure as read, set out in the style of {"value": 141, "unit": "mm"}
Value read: {"value": 41.74, "unit": "mm"}
